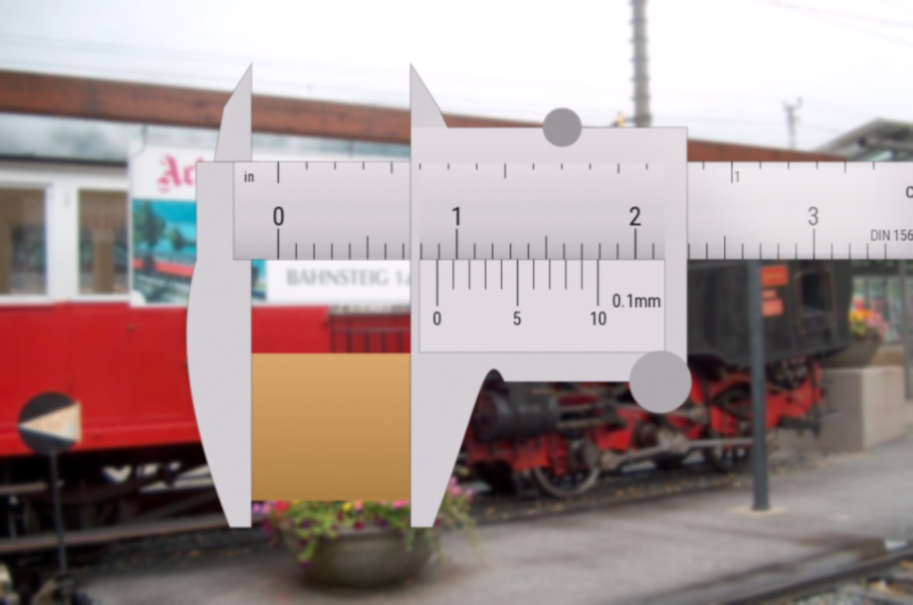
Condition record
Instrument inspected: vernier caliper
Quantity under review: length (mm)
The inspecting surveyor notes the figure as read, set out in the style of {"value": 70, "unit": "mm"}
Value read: {"value": 8.9, "unit": "mm"}
